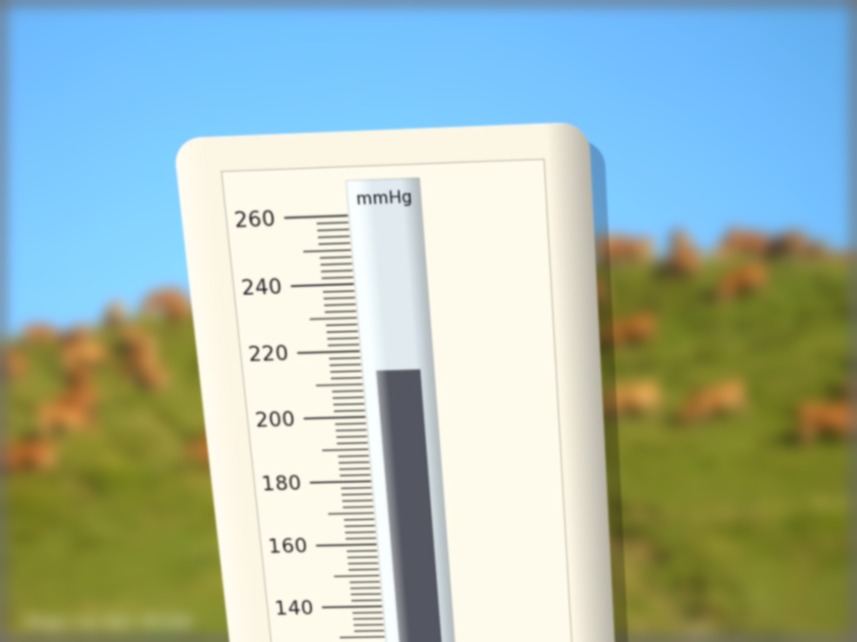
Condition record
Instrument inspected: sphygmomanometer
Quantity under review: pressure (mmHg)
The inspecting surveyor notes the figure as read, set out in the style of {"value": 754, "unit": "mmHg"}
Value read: {"value": 214, "unit": "mmHg"}
